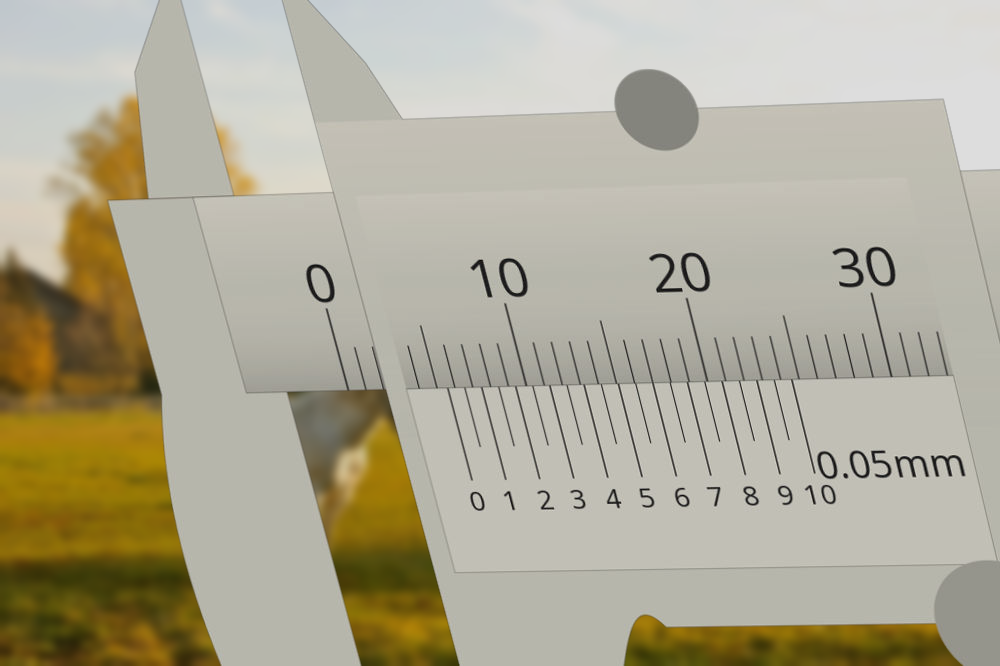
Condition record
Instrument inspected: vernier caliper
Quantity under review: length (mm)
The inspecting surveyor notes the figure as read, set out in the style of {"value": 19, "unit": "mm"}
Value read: {"value": 5.6, "unit": "mm"}
